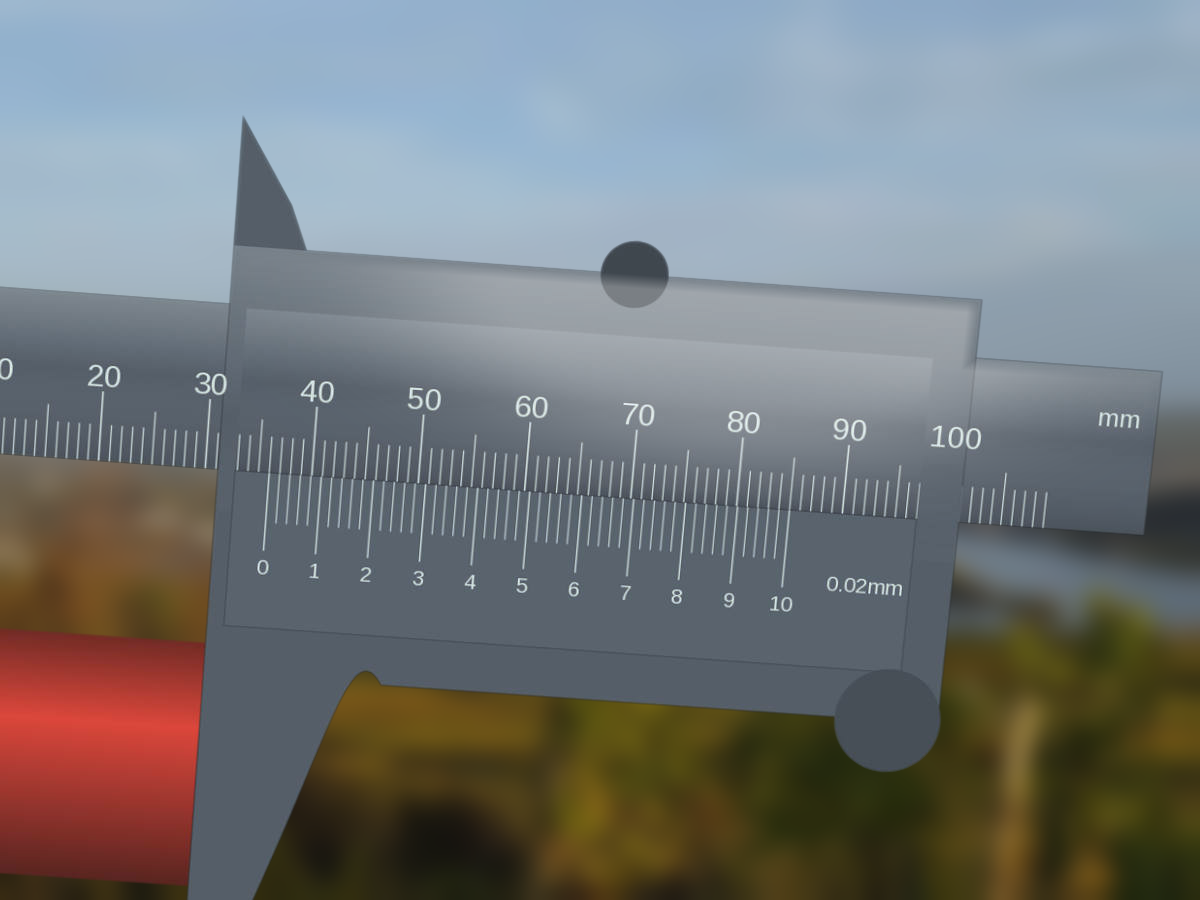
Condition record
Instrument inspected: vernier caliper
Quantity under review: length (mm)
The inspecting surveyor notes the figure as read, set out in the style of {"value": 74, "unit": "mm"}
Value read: {"value": 36.0, "unit": "mm"}
